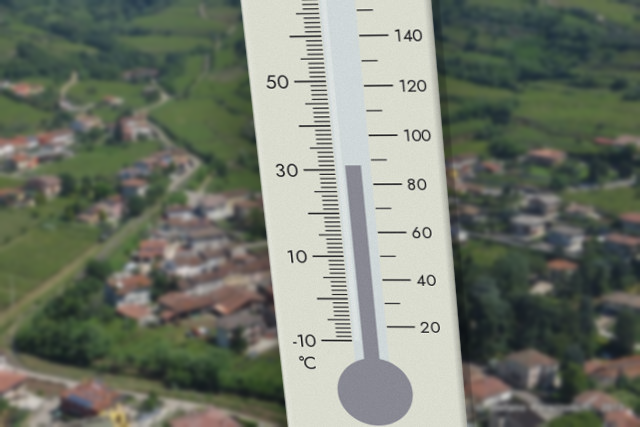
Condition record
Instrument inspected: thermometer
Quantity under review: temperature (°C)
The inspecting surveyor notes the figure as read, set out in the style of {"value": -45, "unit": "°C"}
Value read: {"value": 31, "unit": "°C"}
